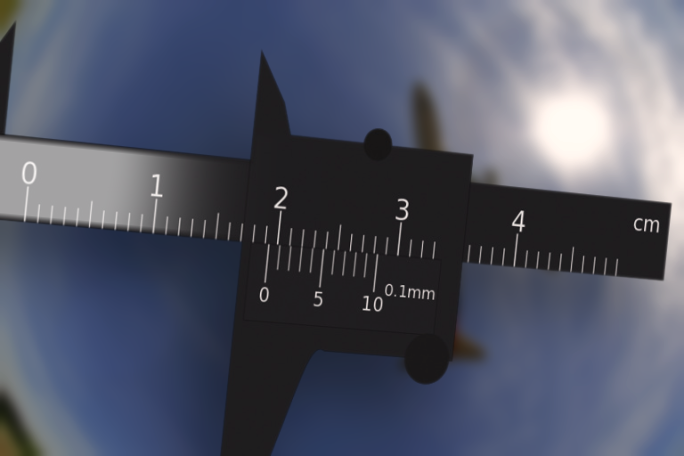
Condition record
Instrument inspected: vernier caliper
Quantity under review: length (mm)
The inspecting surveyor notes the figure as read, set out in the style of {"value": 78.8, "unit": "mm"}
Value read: {"value": 19.3, "unit": "mm"}
